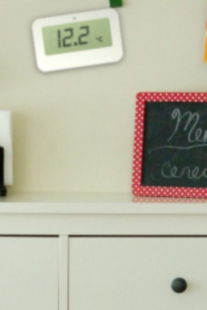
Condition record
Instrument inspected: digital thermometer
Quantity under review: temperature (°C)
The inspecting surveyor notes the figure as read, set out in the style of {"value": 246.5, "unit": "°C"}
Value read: {"value": 12.2, "unit": "°C"}
